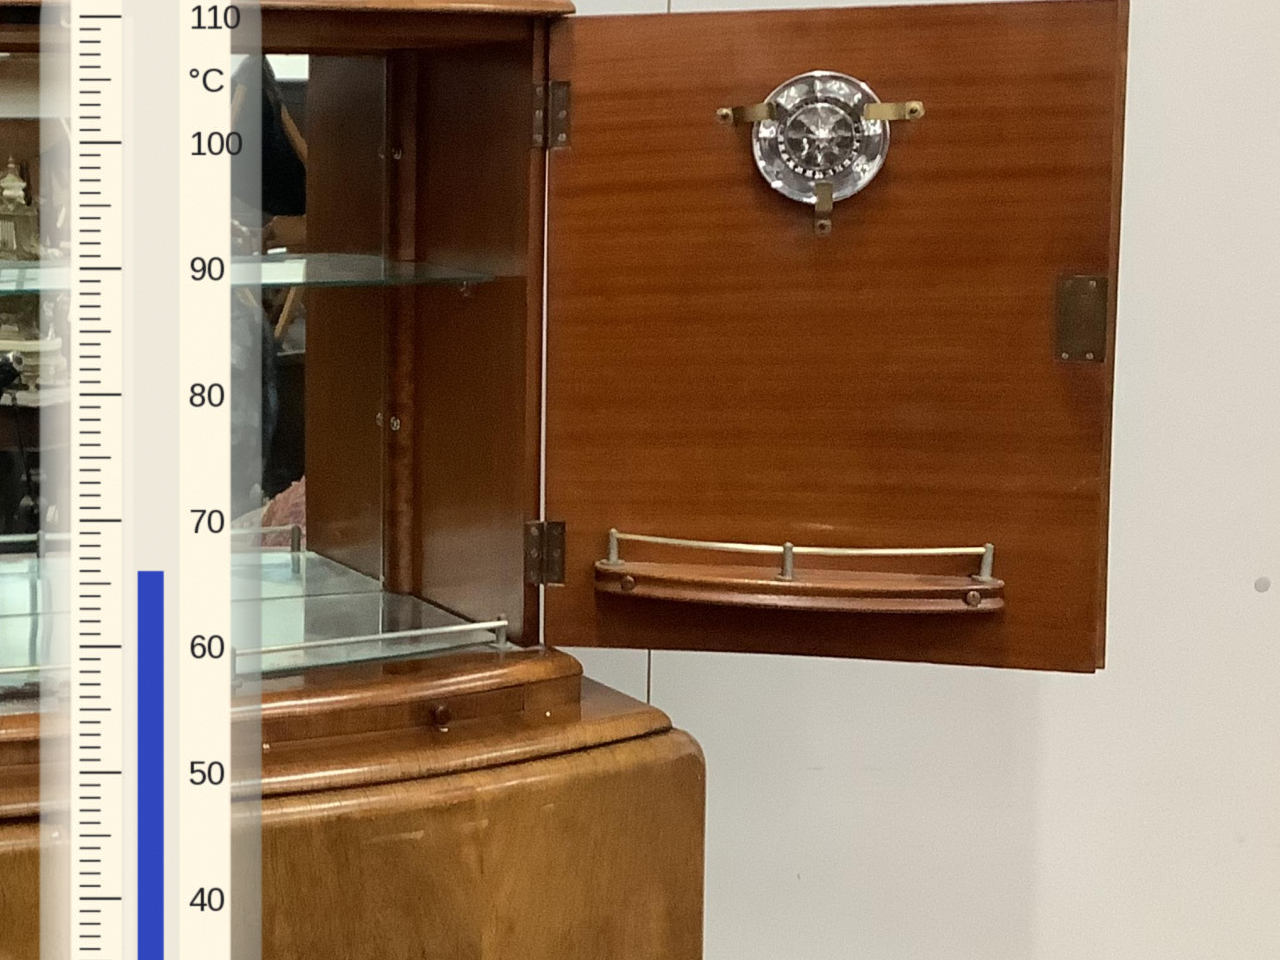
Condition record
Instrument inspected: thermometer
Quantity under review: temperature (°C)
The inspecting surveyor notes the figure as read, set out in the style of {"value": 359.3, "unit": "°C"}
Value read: {"value": 66, "unit": "°C"}
